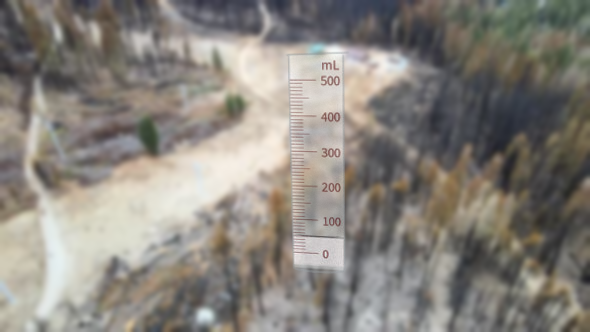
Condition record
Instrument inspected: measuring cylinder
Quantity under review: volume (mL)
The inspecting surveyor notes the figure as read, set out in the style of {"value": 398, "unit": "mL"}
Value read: {"value": 50, "unit": "mL"}
